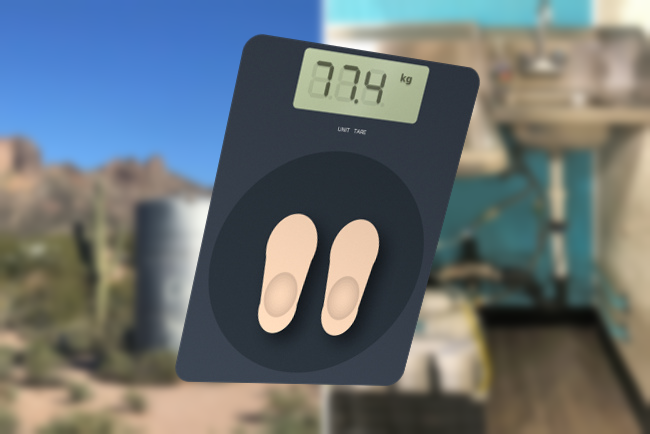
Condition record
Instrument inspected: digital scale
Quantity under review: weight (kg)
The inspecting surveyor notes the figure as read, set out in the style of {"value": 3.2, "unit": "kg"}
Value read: {"value": 77.4, "unit": "kg"}
